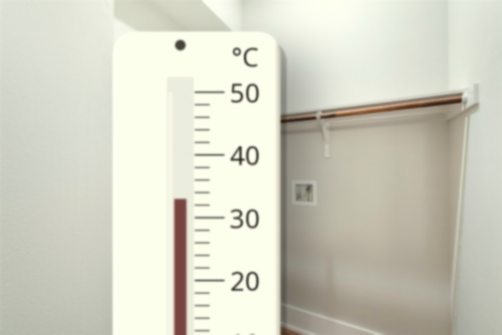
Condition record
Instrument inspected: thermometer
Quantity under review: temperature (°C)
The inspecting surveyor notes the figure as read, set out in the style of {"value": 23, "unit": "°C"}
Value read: {"value": 33, "unit": "°C"}
